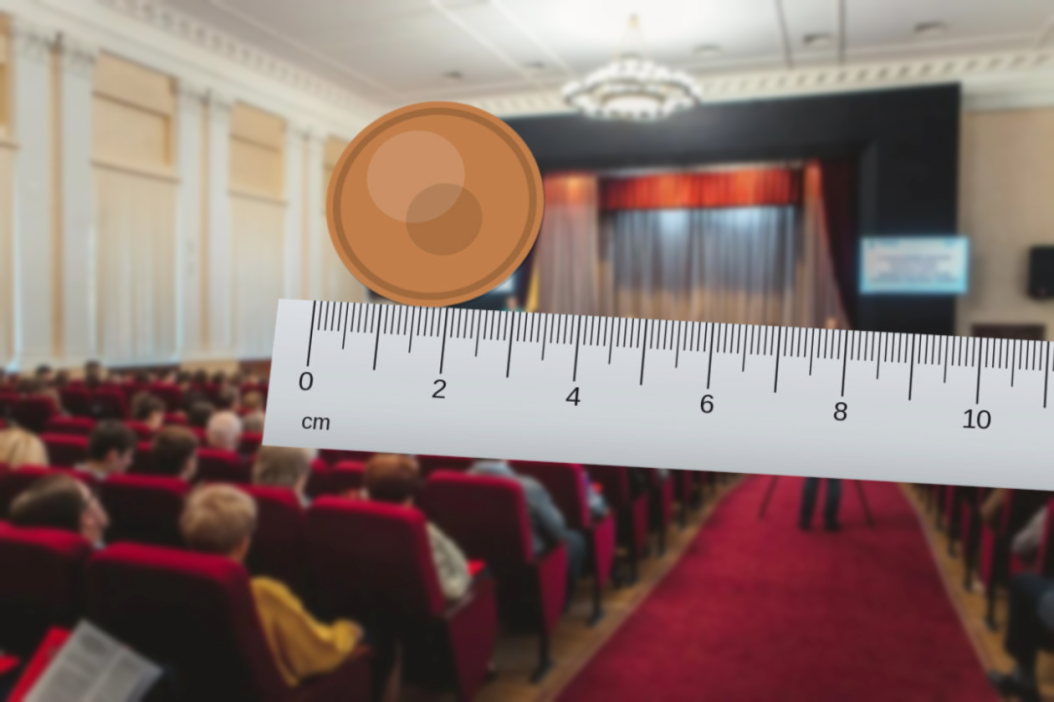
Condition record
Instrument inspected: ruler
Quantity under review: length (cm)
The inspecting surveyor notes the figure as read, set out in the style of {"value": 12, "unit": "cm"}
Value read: {"value": 3.3, "unit": "cm"}
